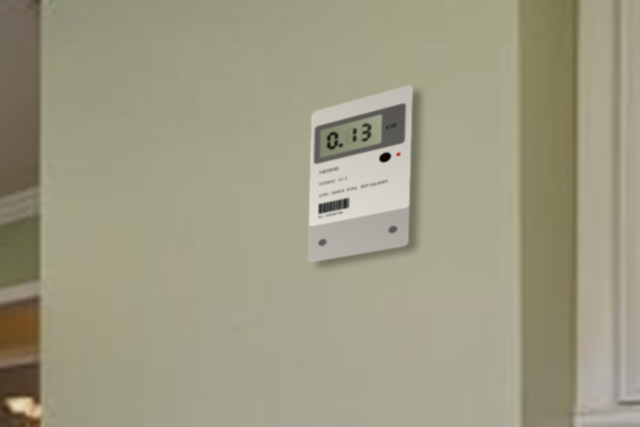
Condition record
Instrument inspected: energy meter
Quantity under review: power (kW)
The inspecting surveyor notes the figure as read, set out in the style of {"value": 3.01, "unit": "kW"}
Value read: {"value": 0.13, "unit": "kW"}
